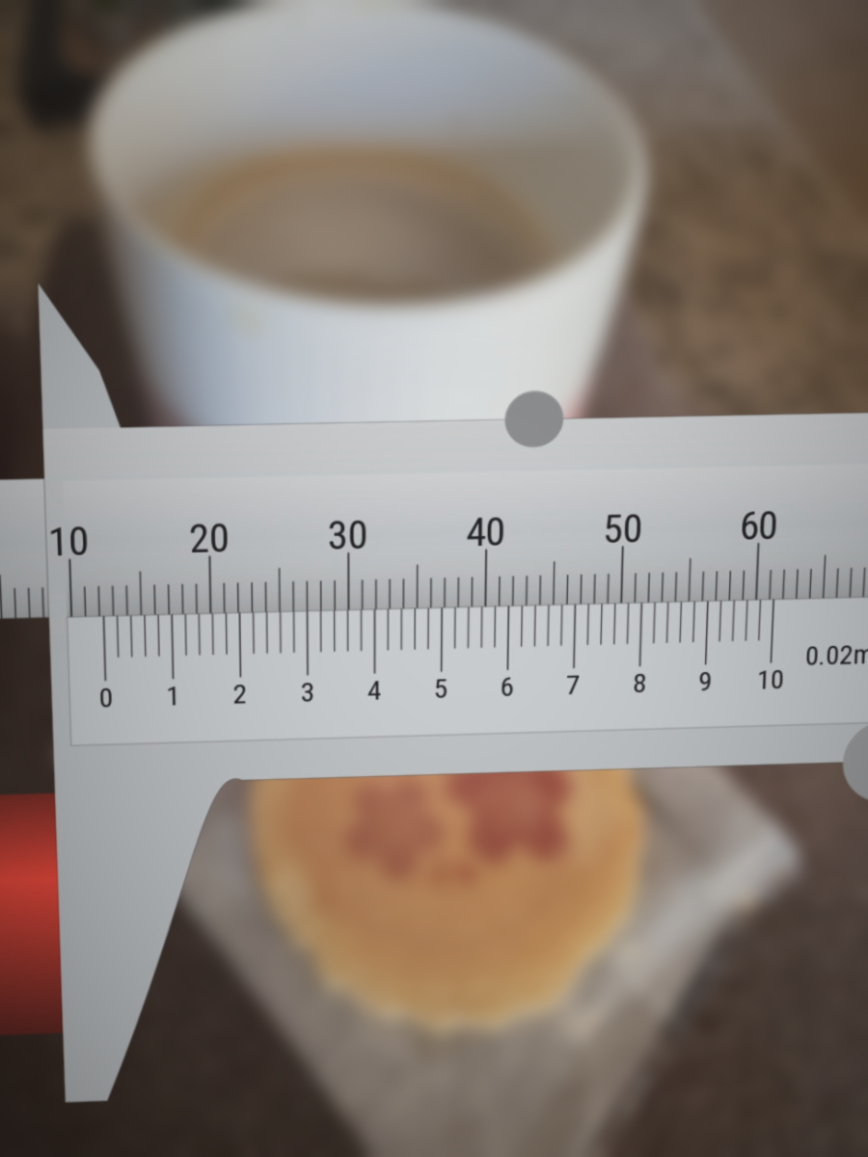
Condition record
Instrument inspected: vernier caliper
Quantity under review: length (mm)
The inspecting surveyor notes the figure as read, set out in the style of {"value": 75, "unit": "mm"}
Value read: {"value": 12.3, "unit": "mm"}
